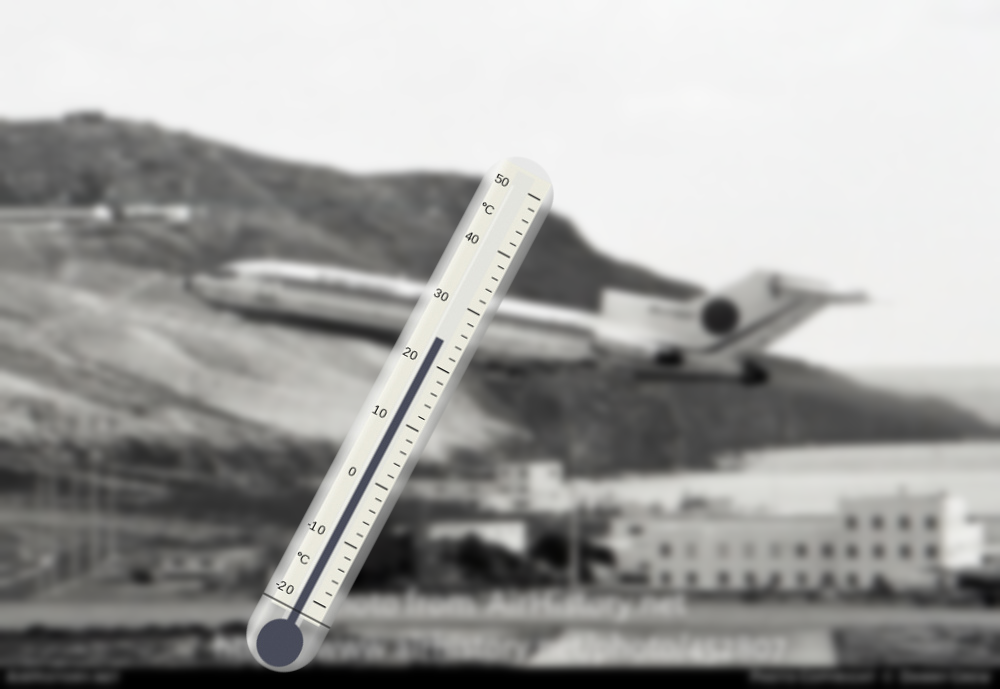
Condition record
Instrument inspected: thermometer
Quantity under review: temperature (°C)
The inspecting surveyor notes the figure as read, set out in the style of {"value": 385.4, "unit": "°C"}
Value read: {"value": 24, "unit": "°C"}
